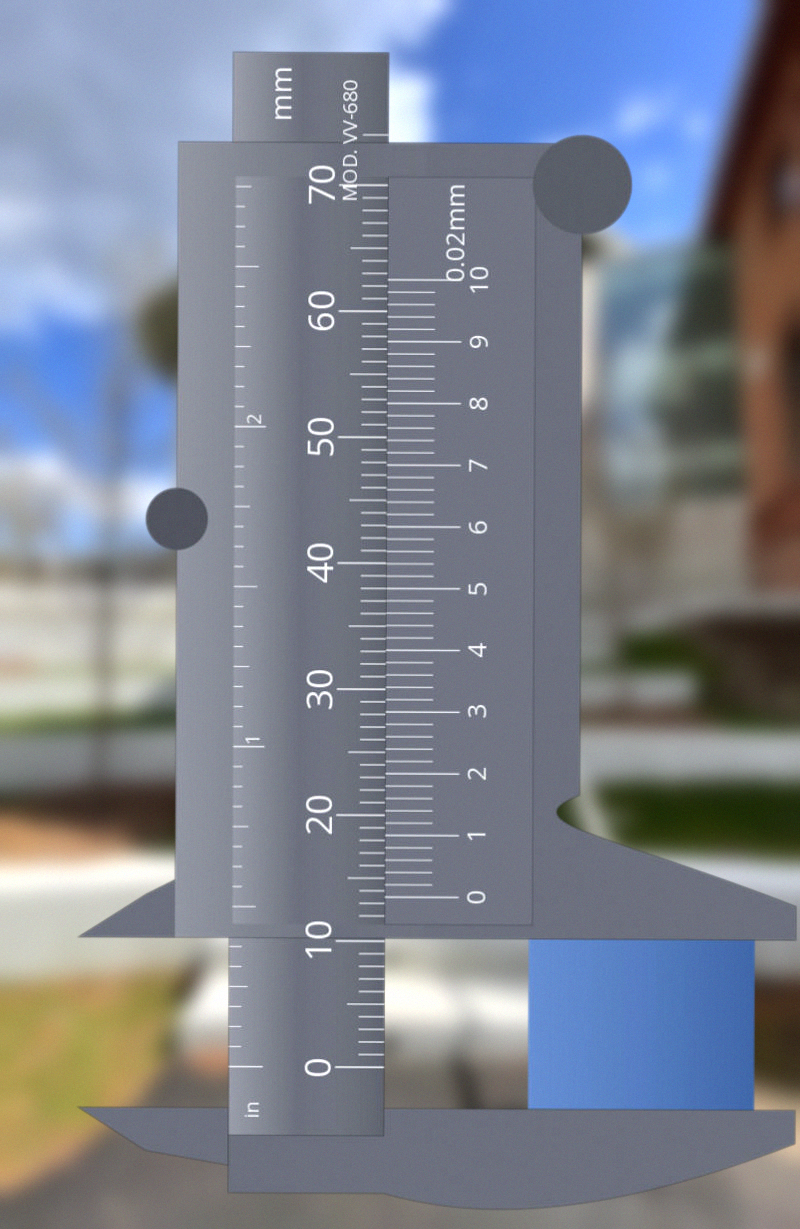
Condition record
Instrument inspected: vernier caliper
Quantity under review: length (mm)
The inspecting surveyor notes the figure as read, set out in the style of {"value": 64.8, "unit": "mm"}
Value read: {"value": 13.5, "unit": "mm"}
